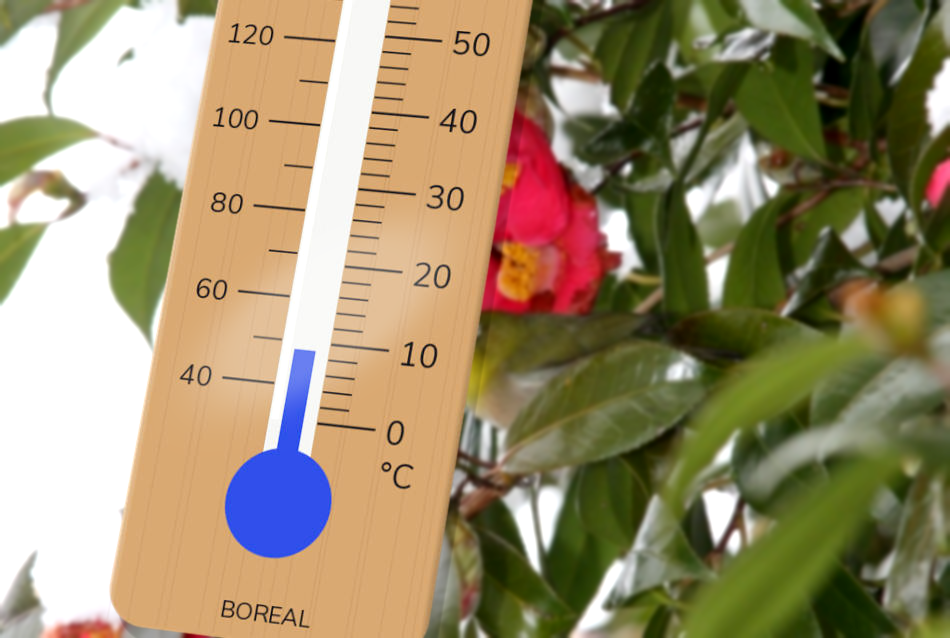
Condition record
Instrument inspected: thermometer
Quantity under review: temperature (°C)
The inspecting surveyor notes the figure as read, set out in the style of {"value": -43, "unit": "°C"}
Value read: {"value": 9, "unit": "°C"}
